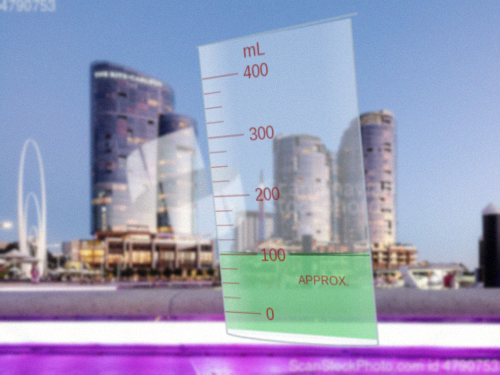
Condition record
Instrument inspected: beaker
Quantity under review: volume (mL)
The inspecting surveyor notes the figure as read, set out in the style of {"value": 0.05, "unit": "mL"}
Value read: {"value": 100, "unit": "mL"}
